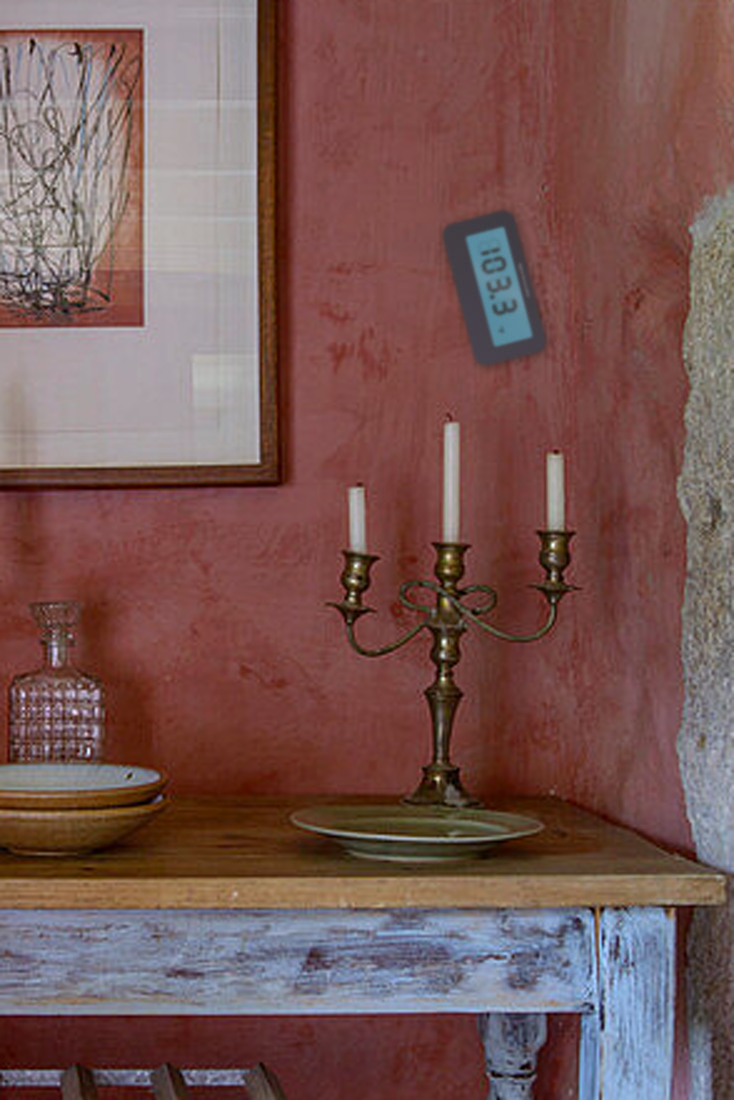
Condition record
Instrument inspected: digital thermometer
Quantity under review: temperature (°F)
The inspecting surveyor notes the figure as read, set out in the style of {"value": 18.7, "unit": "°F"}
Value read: {"value": 103.3, "unit": "°F"}
